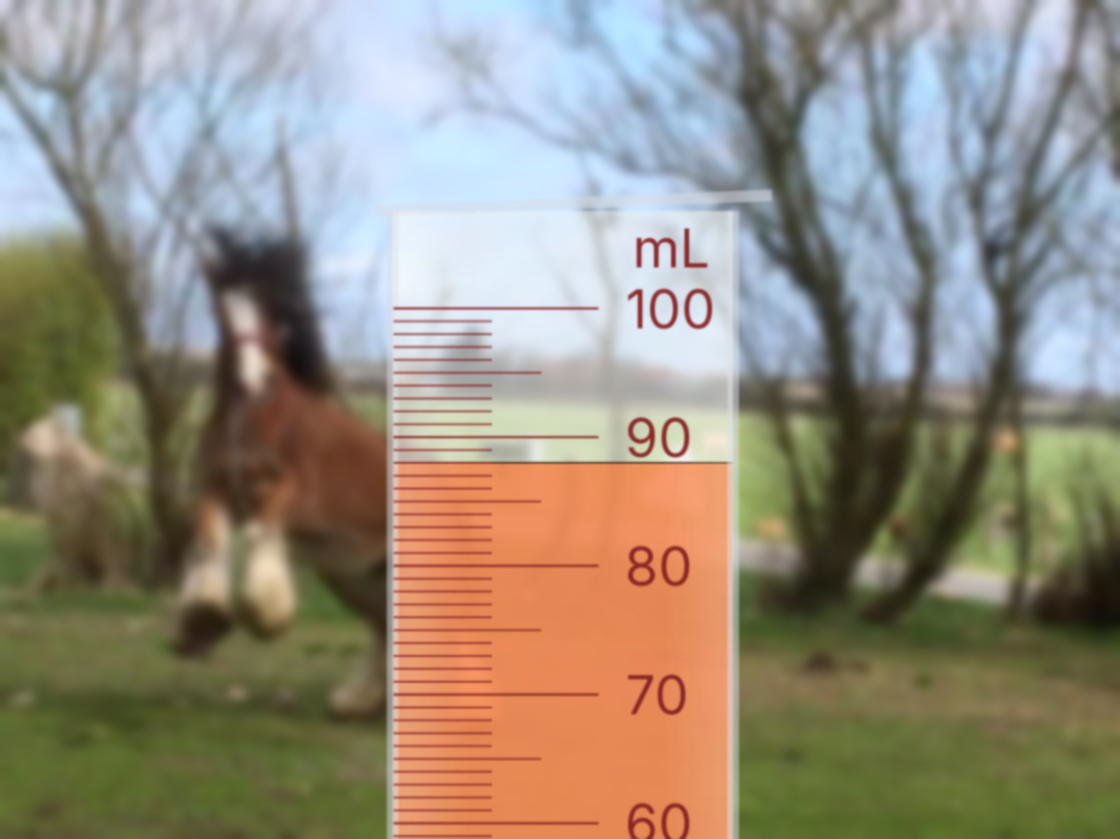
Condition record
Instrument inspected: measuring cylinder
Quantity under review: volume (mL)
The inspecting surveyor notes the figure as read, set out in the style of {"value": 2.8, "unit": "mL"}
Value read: {"value": 88, "unit": "mL"}
